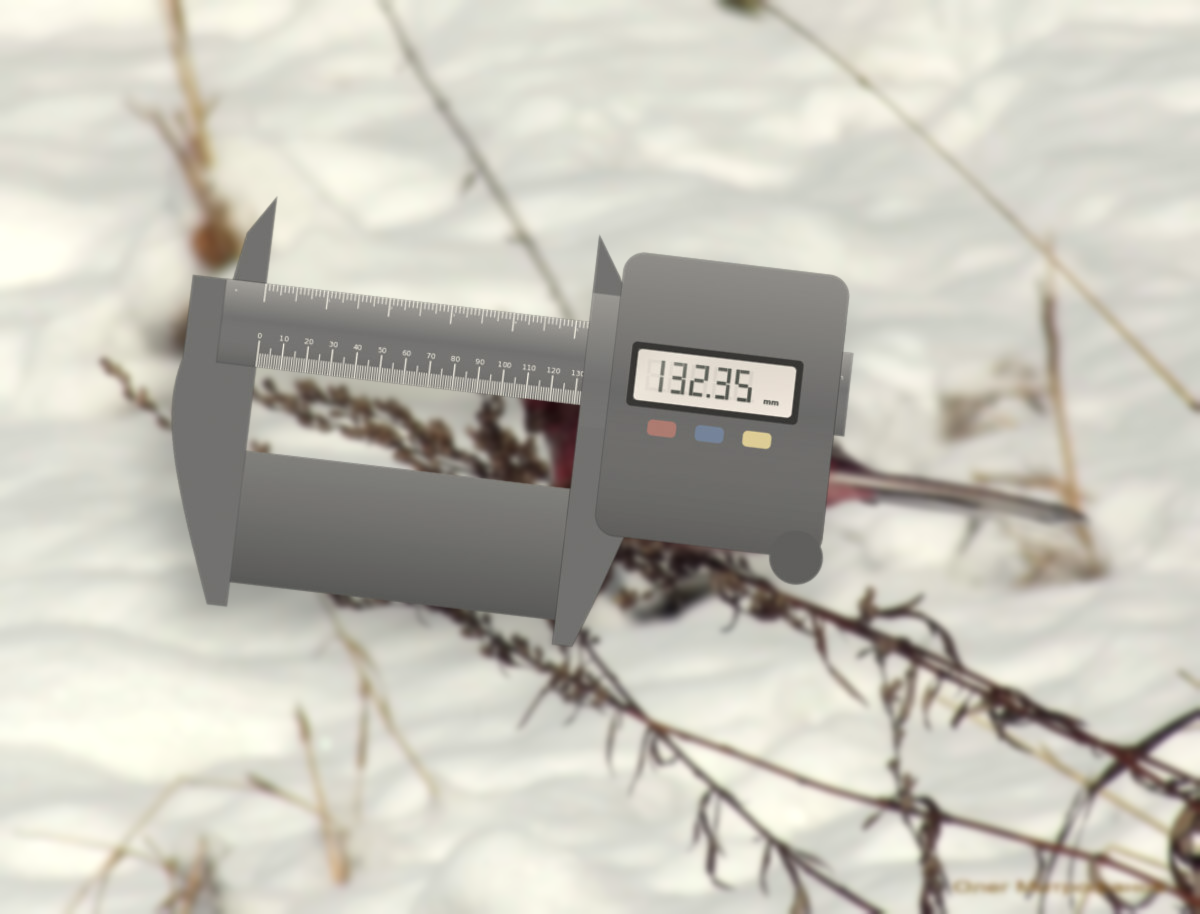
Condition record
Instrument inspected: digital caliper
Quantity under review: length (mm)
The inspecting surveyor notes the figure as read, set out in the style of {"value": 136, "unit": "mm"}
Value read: {"value": 132.35, "unit": "mm"}
